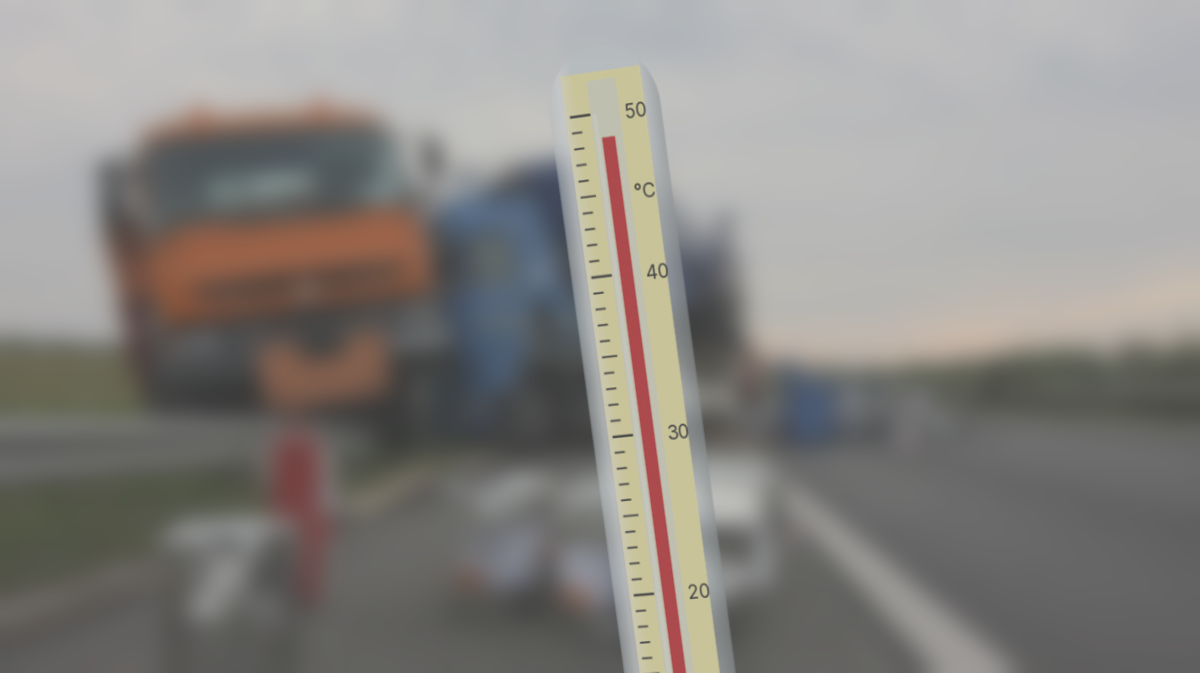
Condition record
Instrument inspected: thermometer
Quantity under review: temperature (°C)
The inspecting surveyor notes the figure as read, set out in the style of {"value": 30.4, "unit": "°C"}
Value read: {"value": 48.5, "unit": "°C"}
